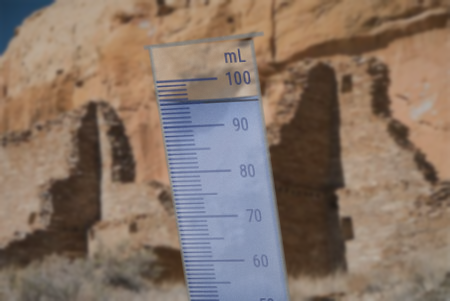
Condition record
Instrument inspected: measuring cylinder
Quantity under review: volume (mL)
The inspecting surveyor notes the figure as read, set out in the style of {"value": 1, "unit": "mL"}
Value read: {"value": 95, "unit": "mL"}
